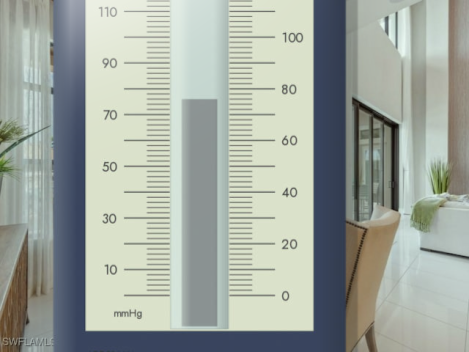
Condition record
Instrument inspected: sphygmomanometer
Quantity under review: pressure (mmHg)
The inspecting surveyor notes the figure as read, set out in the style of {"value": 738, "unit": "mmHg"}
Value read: {"value": 76, "unit": "mmHg"}
